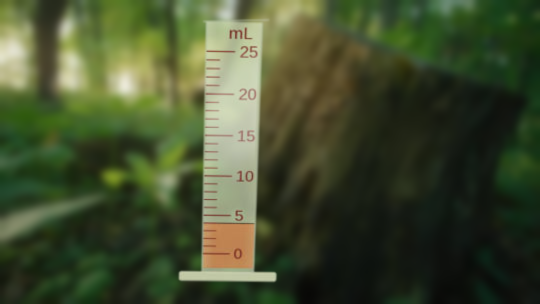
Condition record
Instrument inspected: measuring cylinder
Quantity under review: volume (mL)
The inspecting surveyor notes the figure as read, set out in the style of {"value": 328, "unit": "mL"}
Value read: {"value": 4, "unit": "mL"}
